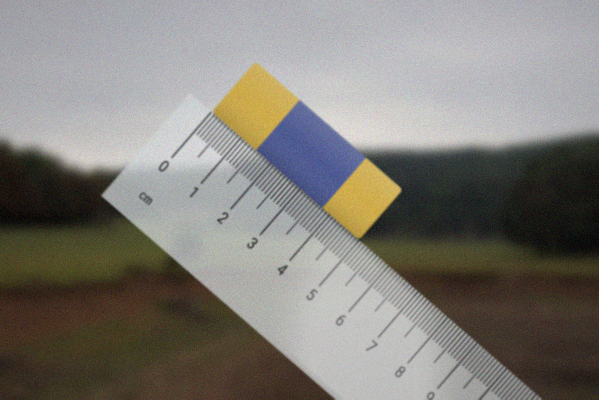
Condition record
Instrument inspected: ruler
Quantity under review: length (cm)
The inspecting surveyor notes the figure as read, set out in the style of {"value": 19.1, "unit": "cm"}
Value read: {"value": 5, "unit": "cm"}
